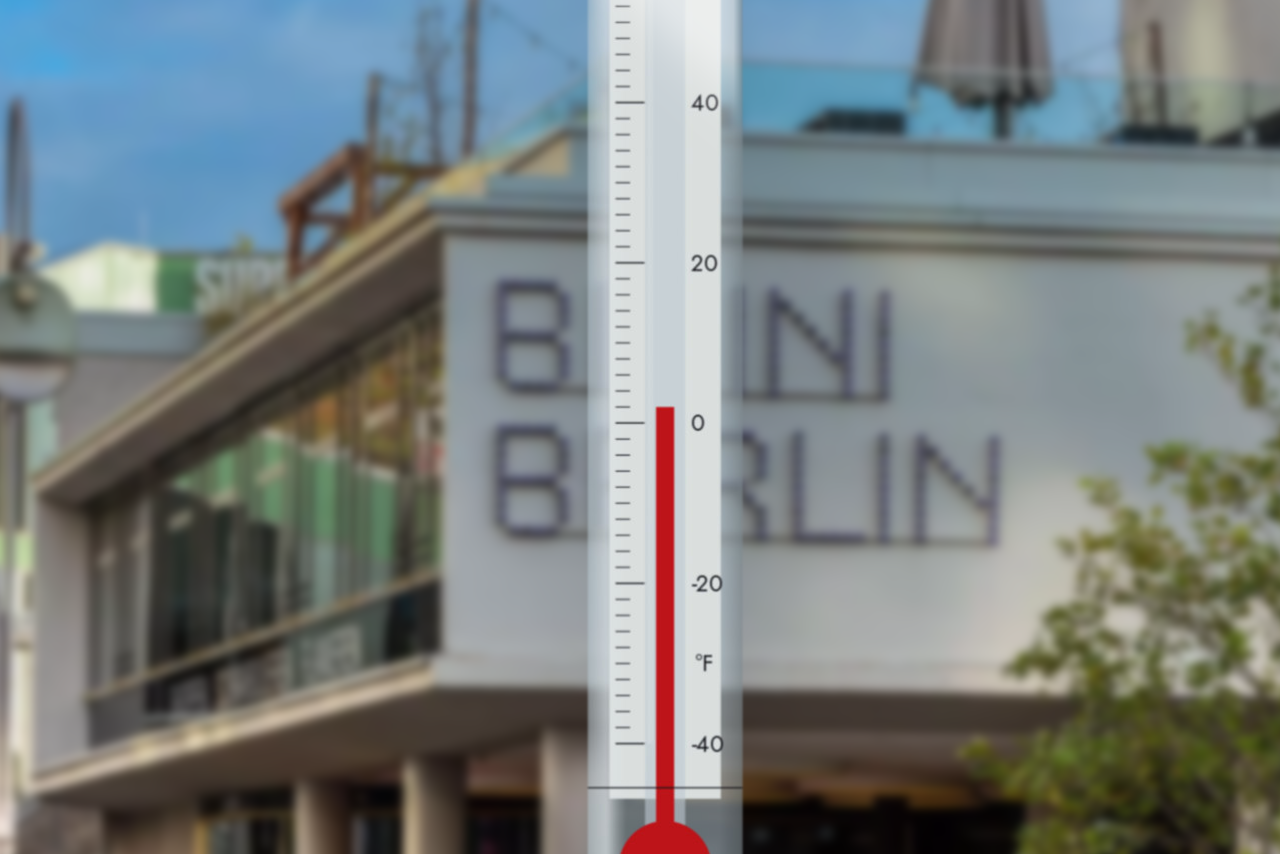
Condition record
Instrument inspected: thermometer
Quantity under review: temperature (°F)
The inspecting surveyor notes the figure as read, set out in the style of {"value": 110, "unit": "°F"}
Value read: {"value": 2, "unit": "°F"}
